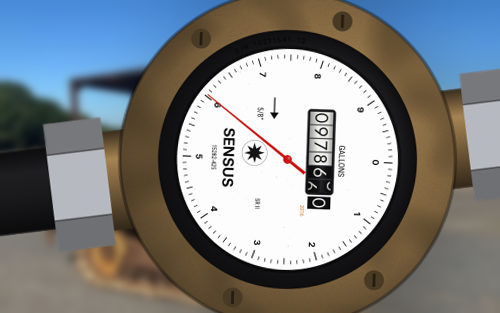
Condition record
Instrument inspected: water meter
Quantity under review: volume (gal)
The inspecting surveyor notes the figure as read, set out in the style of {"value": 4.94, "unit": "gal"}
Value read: {"value": 978656.0, "unit": "gal"}
